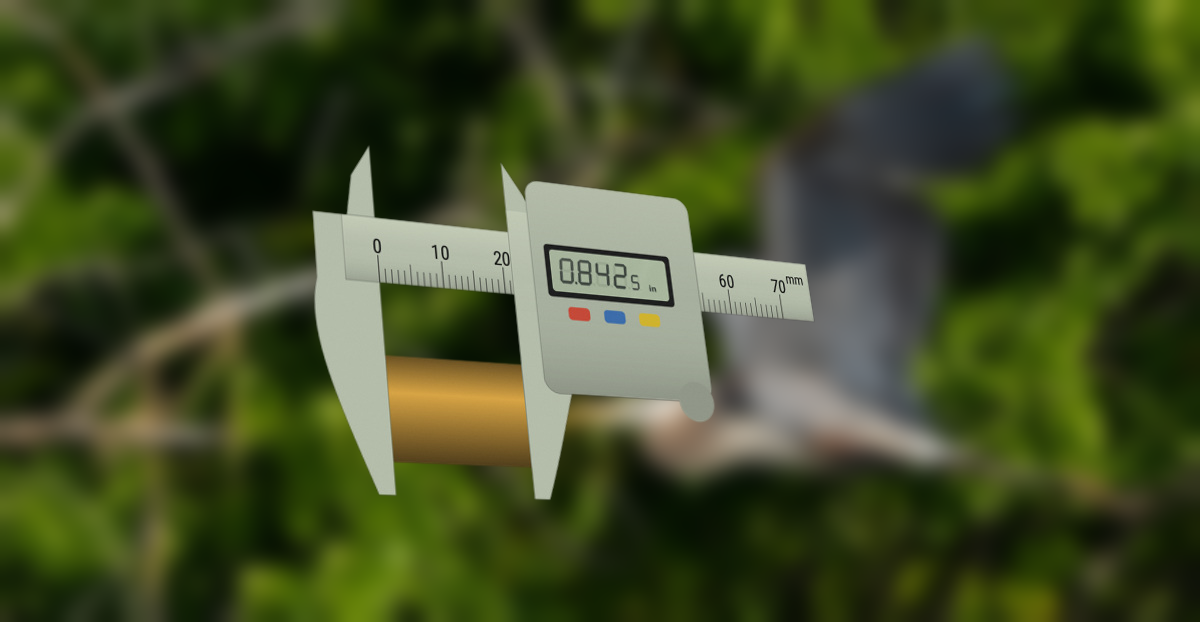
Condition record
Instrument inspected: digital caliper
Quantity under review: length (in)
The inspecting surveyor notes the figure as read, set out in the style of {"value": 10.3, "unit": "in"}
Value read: {"value": 0.8425, "unit": "in"}
